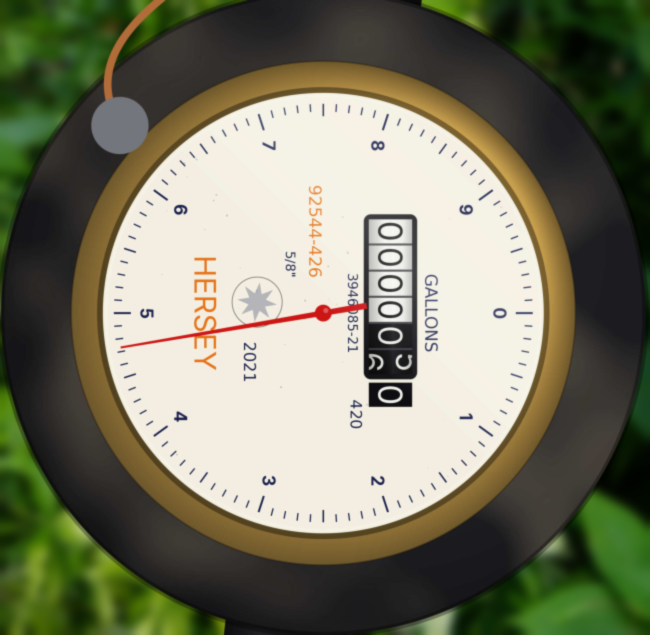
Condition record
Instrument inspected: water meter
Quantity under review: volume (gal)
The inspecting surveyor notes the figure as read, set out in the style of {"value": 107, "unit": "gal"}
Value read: {"value": 54.7, "unit": "gal"}
